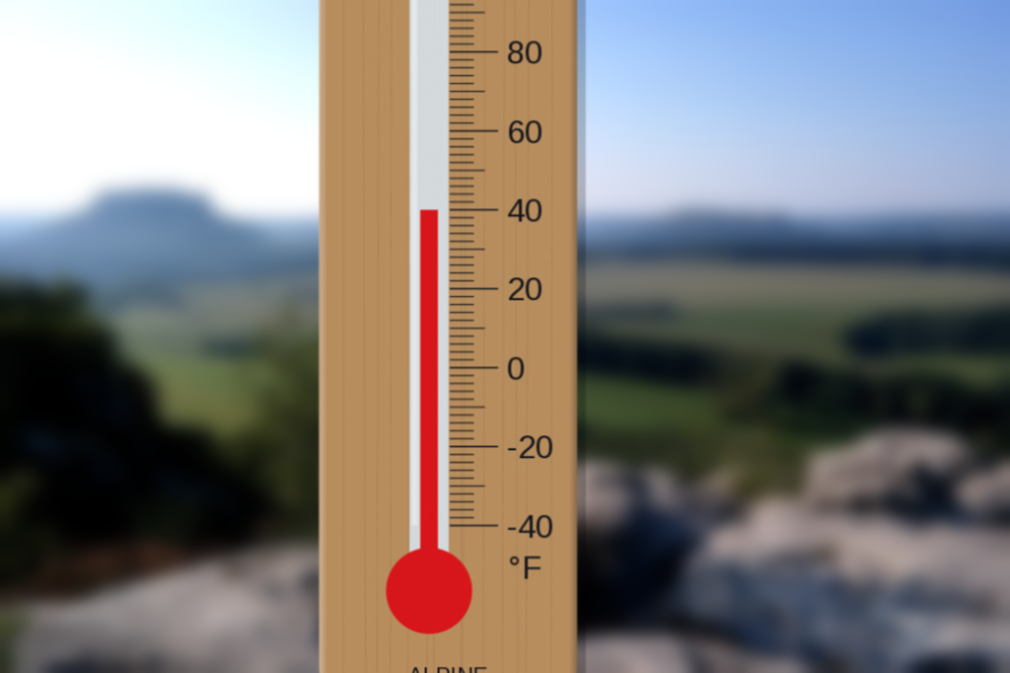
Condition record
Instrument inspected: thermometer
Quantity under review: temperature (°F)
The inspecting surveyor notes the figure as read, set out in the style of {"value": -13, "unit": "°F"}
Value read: {"value": 40, "unit": "°F"}
